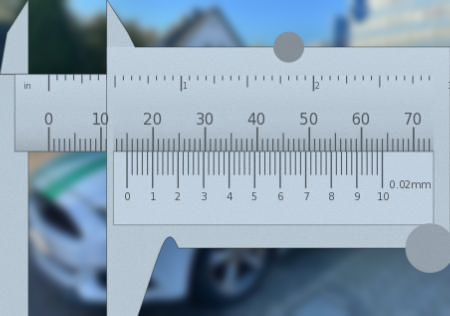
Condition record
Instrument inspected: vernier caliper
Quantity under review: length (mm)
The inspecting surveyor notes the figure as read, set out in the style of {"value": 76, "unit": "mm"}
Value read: {"value": 15.0, "unit": "mm"}
